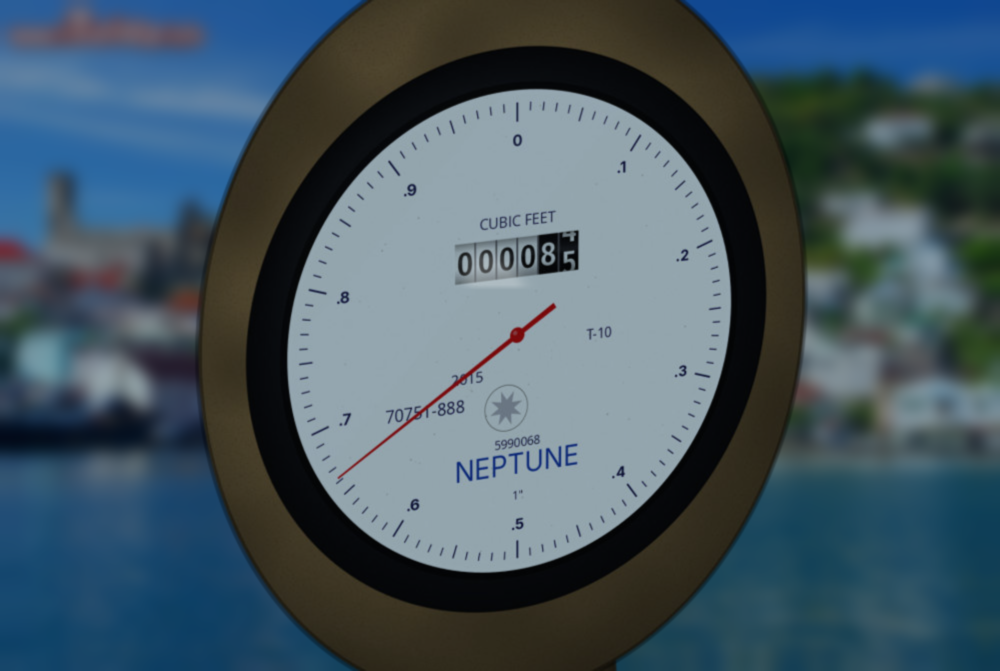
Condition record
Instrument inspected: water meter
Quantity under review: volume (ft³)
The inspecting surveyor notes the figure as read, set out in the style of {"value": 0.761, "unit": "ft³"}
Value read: {"value": 84.66, "unit": "ft³"}
